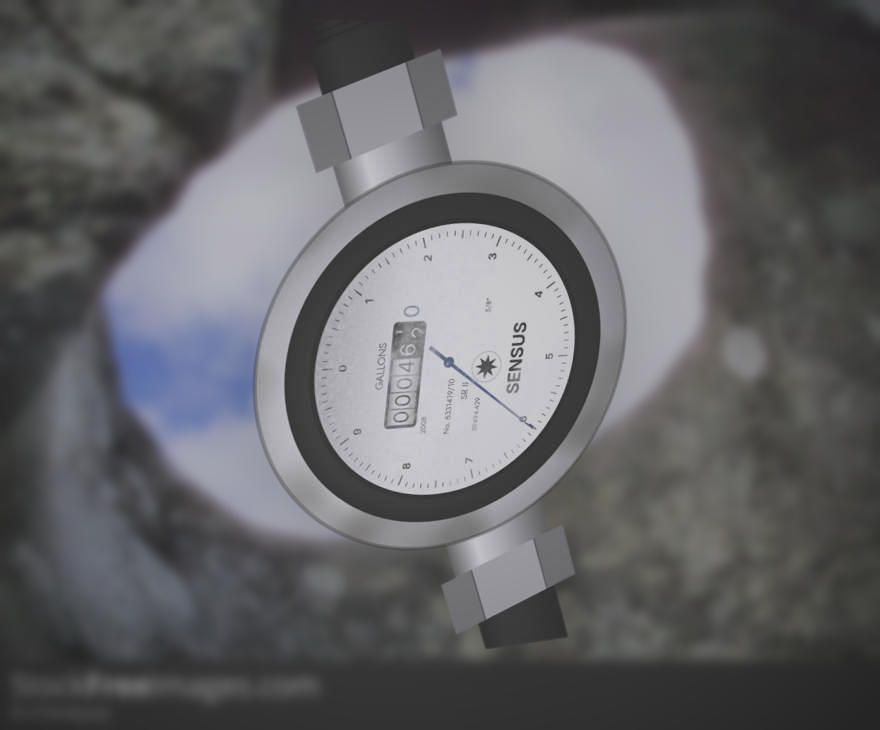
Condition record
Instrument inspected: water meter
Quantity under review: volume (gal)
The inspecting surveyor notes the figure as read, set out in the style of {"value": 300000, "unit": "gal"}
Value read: {"value": 4616.0, "unit": "gal"}
